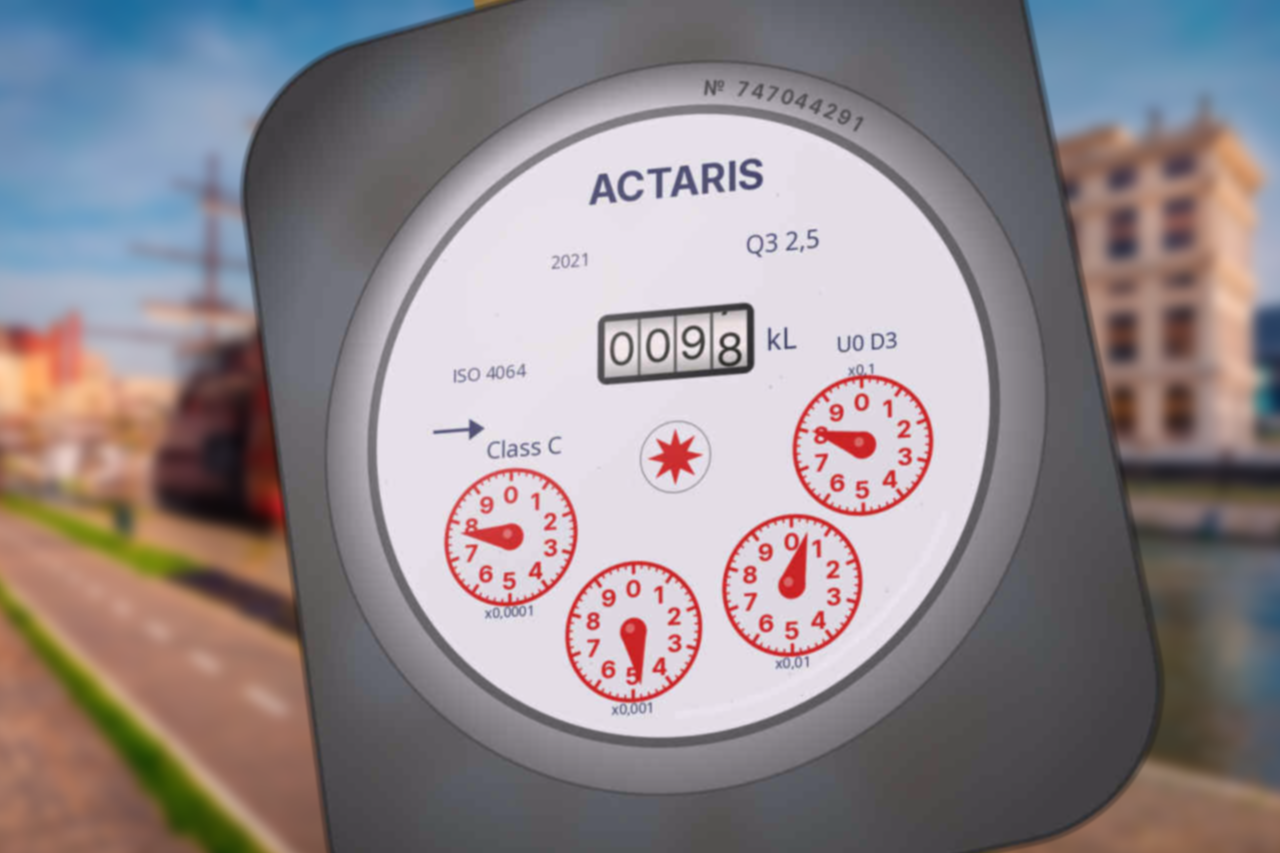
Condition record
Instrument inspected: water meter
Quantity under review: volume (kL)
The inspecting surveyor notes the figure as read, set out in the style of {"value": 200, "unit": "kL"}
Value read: {"value": 97.8047, "unit": "kL"}
